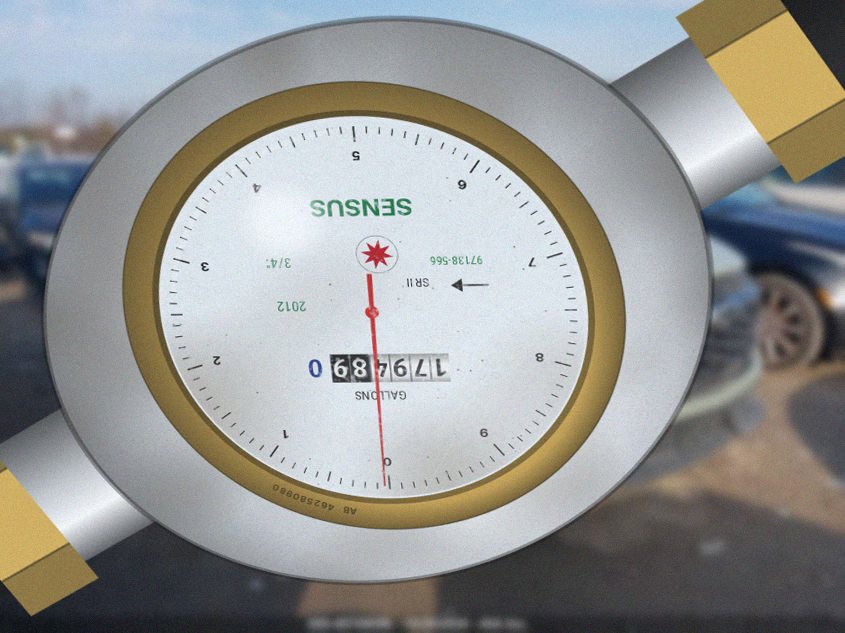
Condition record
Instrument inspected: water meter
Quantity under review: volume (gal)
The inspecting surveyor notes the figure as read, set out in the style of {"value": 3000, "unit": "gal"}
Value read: {"value": 1794890.0, "unit": "gal"}
